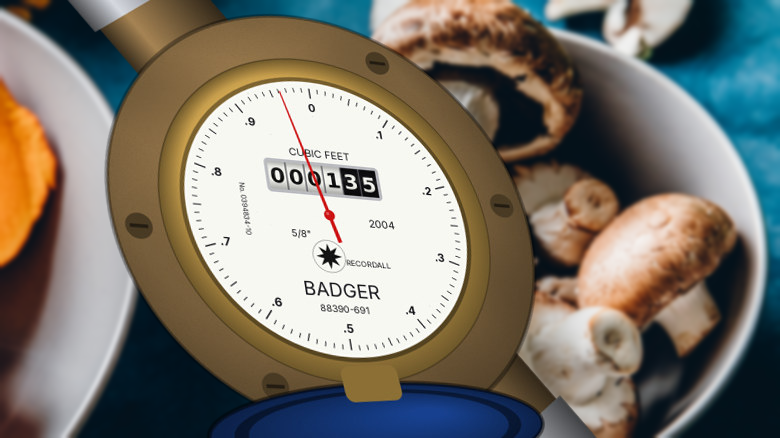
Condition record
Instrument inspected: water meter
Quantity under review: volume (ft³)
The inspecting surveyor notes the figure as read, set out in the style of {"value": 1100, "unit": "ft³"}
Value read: {"value": 134.96, "unit": "ft³"}
